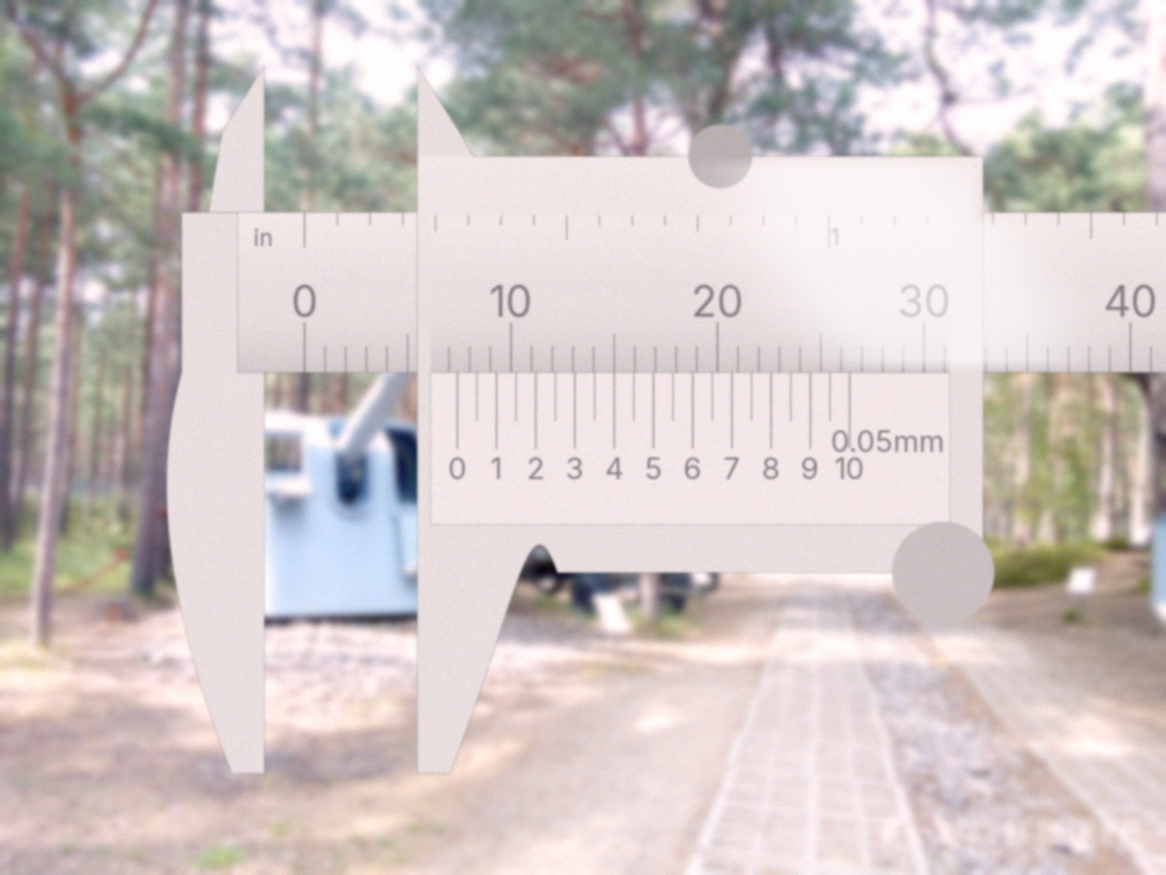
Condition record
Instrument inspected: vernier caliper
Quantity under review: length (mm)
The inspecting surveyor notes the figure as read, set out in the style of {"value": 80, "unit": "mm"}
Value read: {"value": 7.4, "unit": "mm"}
